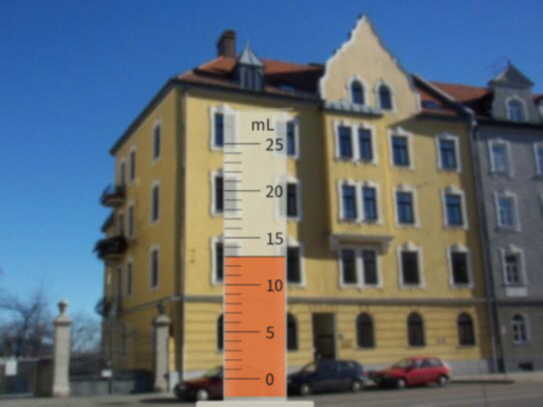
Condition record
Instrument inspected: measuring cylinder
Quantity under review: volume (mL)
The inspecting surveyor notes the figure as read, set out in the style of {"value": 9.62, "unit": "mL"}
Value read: {"value": 13, "unit": "mL"}
